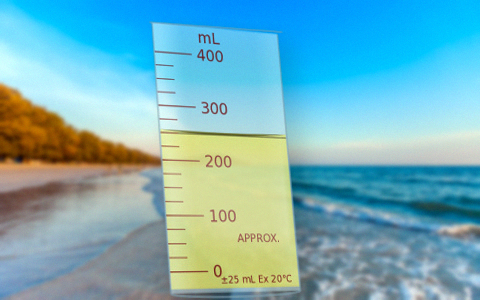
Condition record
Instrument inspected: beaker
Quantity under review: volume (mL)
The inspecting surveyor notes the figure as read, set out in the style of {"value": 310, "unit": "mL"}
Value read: {"value": 250, "unit": "mL"}
